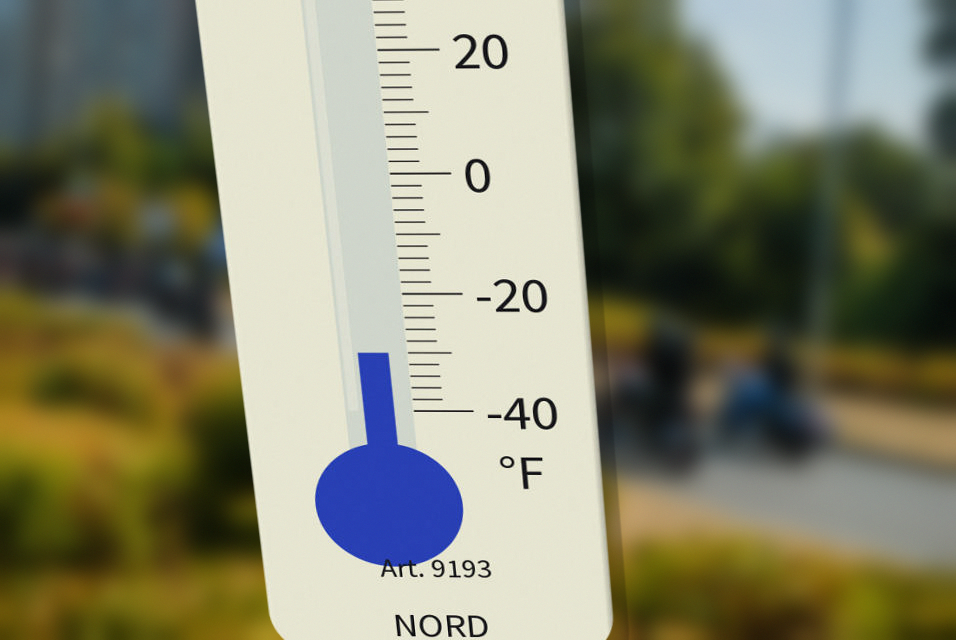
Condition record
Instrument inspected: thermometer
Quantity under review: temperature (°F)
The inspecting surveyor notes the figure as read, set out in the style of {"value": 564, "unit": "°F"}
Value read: {"value": -30, "unit": "°F"}
